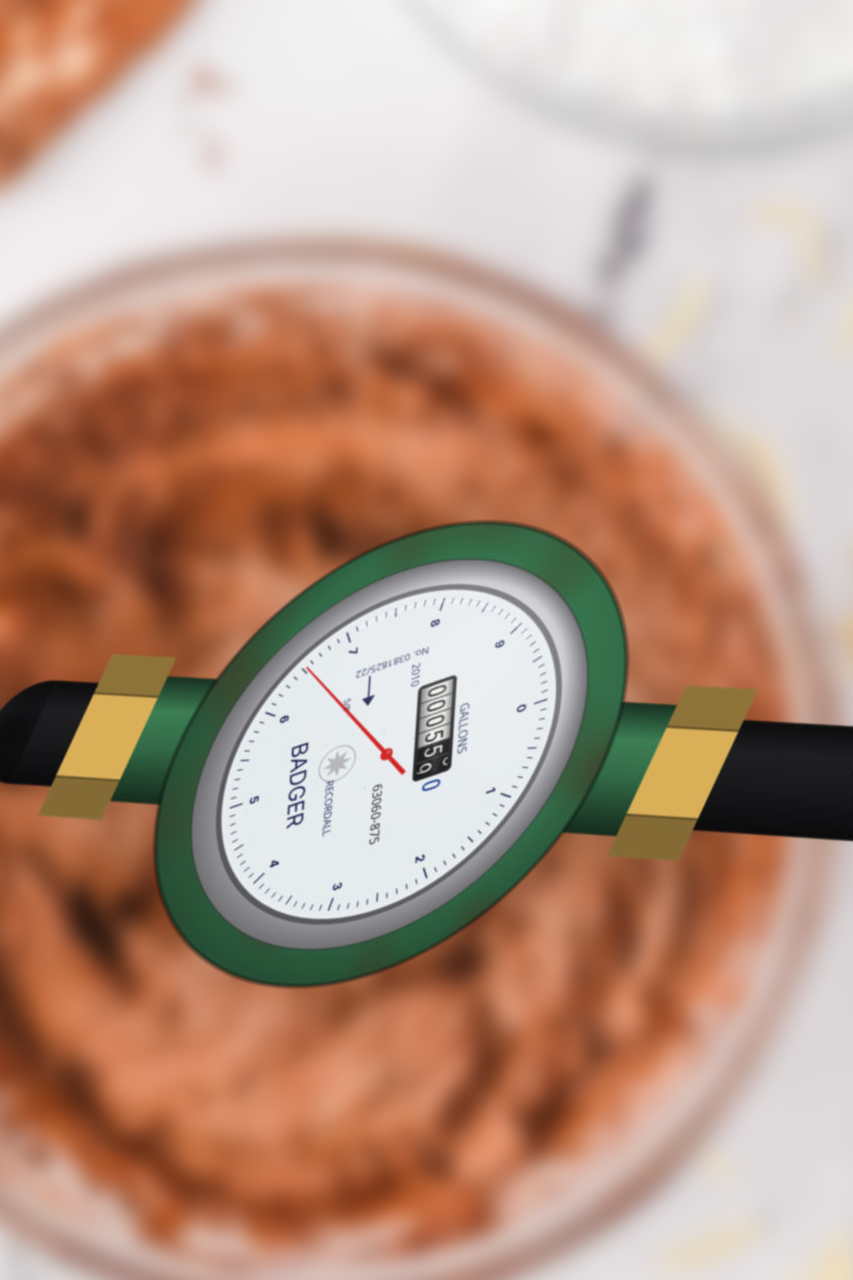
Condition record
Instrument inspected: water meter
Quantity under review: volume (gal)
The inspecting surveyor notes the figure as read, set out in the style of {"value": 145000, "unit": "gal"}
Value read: {"value": 5586.5, "unit": "gal"}
